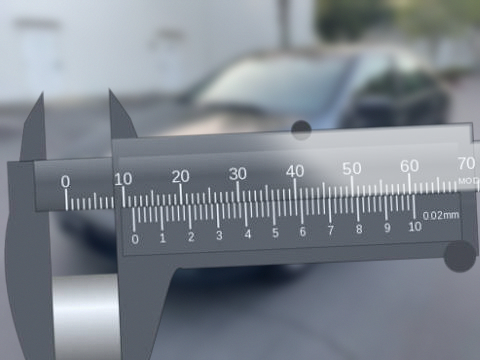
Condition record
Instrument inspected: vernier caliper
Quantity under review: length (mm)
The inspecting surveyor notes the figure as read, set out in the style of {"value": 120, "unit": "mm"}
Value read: {"value": 11.6, "unit": "mm"}
